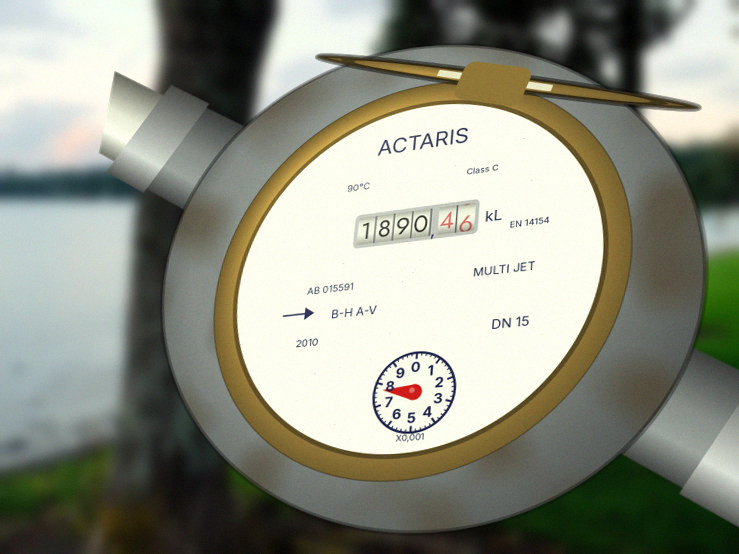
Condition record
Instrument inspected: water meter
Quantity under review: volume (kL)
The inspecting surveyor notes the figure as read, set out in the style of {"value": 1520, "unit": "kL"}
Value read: {"value": 1890.457, "unit": "kL"}
